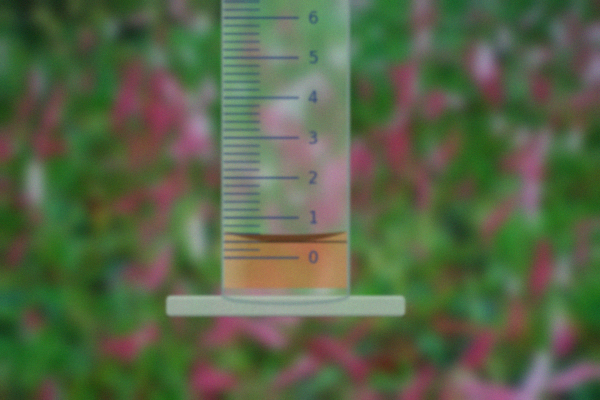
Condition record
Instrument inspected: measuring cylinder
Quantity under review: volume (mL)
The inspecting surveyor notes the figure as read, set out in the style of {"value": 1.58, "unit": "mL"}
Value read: {"value": 0.4, "unit": "mL"}
